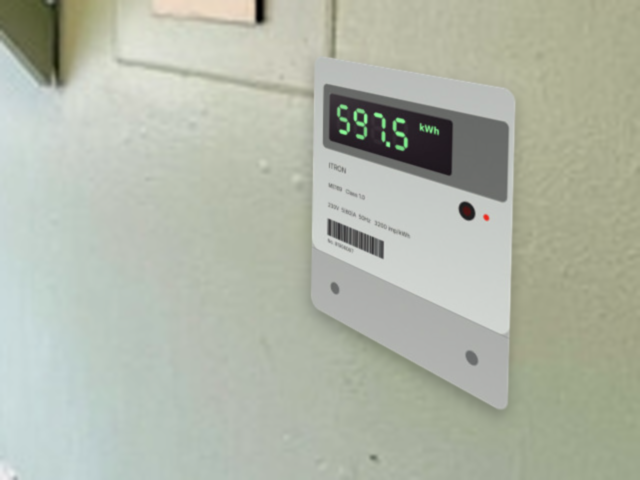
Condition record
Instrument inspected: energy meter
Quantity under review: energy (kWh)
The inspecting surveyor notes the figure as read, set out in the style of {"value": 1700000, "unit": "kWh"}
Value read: {"value": 597.5, "unit": "kWh"}
